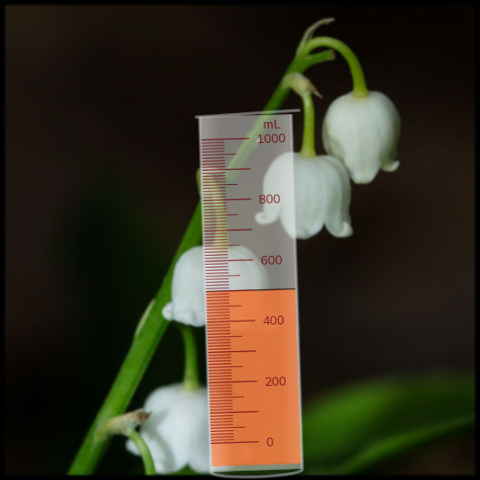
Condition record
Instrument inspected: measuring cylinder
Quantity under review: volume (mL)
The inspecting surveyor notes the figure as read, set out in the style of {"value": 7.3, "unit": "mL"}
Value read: {"value": 500, "unit": "mL"}
